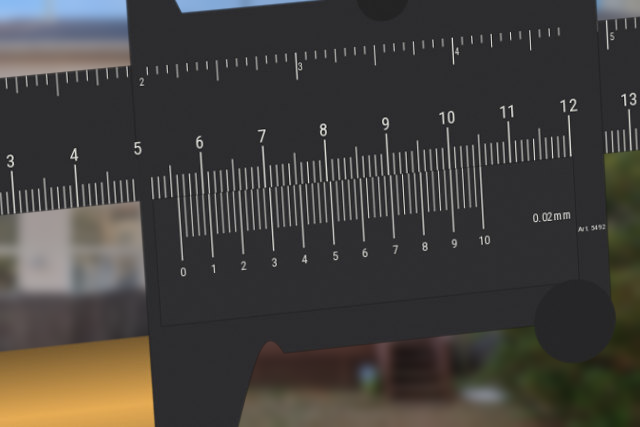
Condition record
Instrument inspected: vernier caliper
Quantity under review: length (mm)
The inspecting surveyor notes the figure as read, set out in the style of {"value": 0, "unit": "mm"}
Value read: {"value": 56.0, "unit": "mm"}
